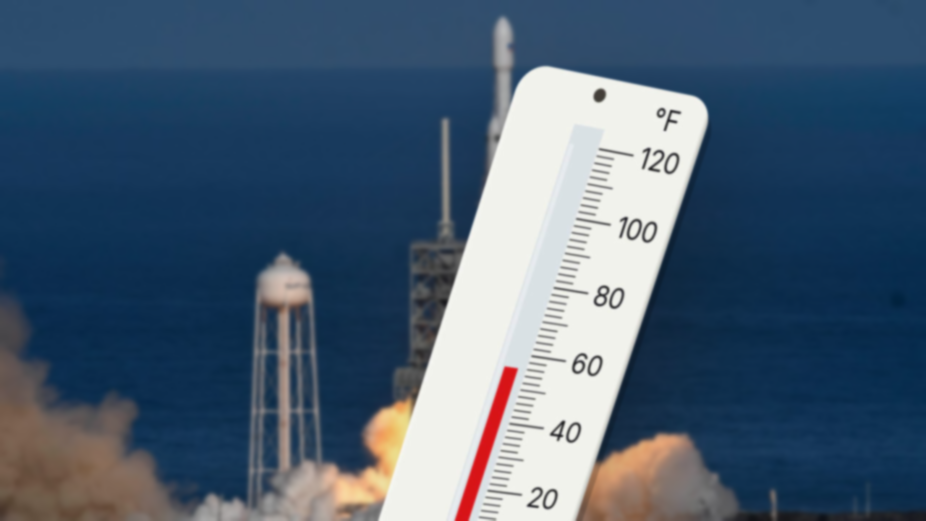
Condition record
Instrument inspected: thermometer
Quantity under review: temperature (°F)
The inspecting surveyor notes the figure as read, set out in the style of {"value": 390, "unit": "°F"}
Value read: {"value": 56, "unit": "°F"}
